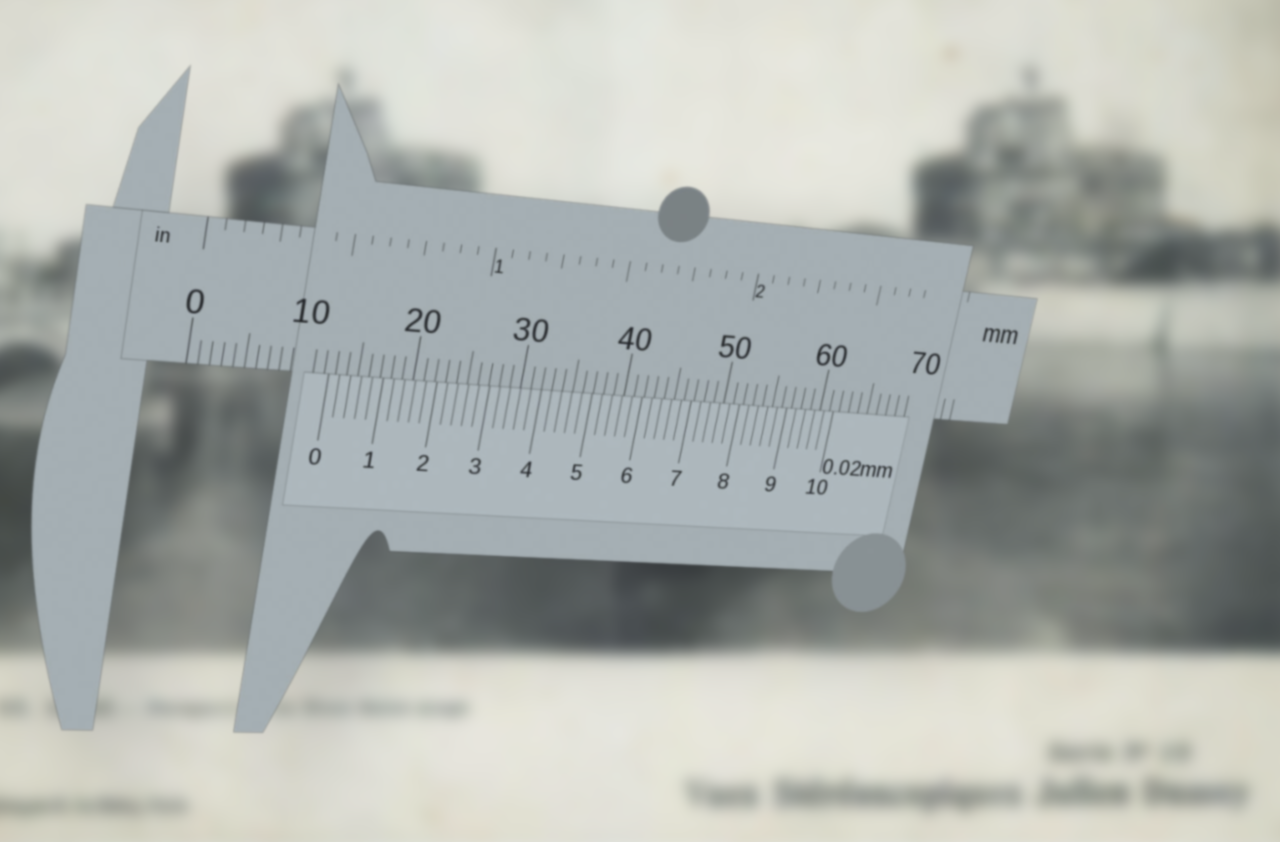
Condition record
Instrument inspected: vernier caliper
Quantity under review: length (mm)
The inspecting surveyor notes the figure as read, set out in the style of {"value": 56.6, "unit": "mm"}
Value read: {"value": 12.4, "unit": "mm"}
